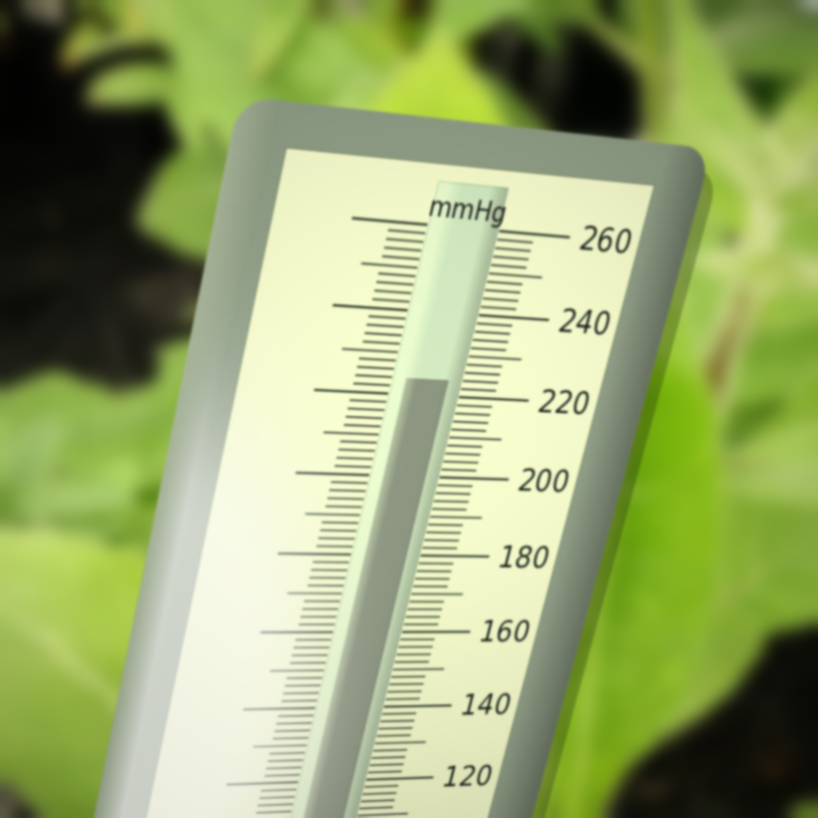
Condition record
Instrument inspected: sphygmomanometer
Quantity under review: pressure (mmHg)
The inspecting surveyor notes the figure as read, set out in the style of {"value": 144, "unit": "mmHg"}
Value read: {"value": 224, "unit": "mmHg"}
